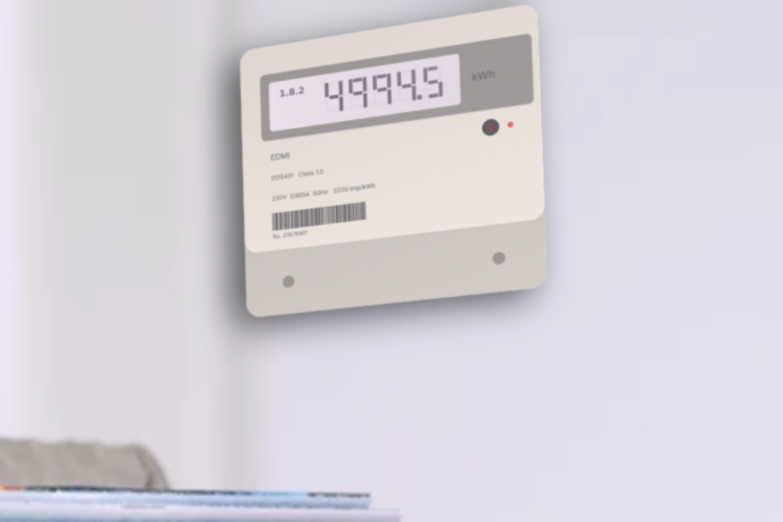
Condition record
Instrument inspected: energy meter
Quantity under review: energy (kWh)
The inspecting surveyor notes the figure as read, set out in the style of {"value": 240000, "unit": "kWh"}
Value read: {"value": 4994.5, "unit": "kWh"}
